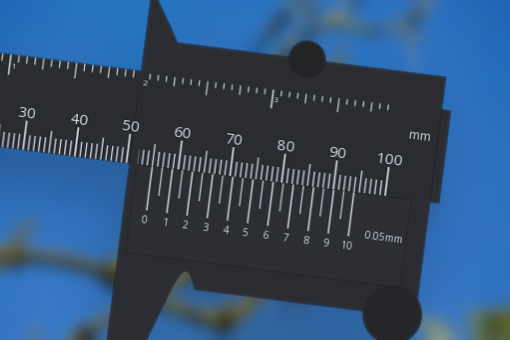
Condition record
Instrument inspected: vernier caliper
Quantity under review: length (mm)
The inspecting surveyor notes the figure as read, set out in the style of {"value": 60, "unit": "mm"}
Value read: {"value": 55.0, "unit": "mm"}
